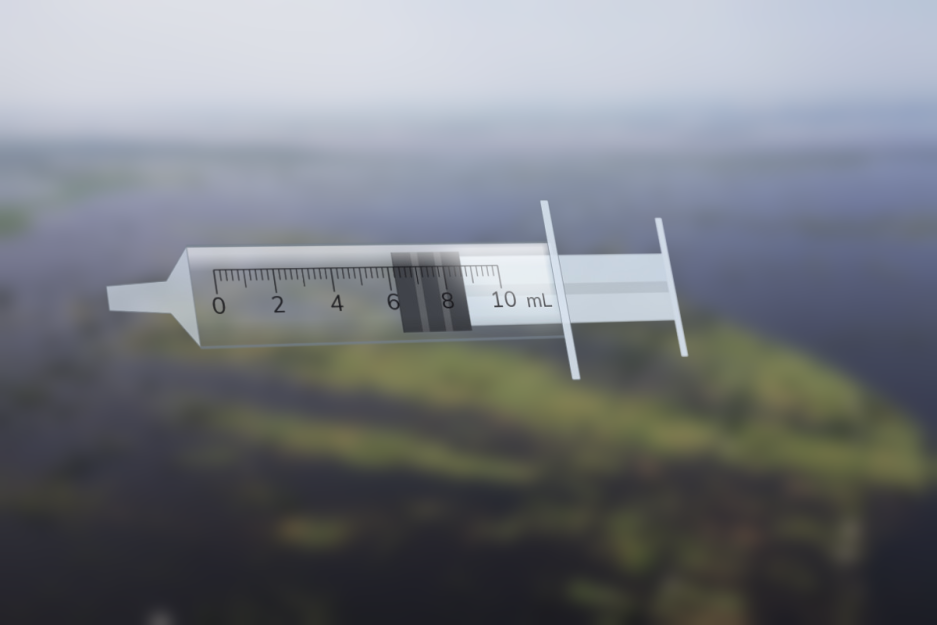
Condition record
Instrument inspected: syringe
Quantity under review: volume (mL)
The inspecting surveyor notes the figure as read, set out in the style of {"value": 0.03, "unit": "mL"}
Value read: {"value": 6.2, "unit": "mL"}
